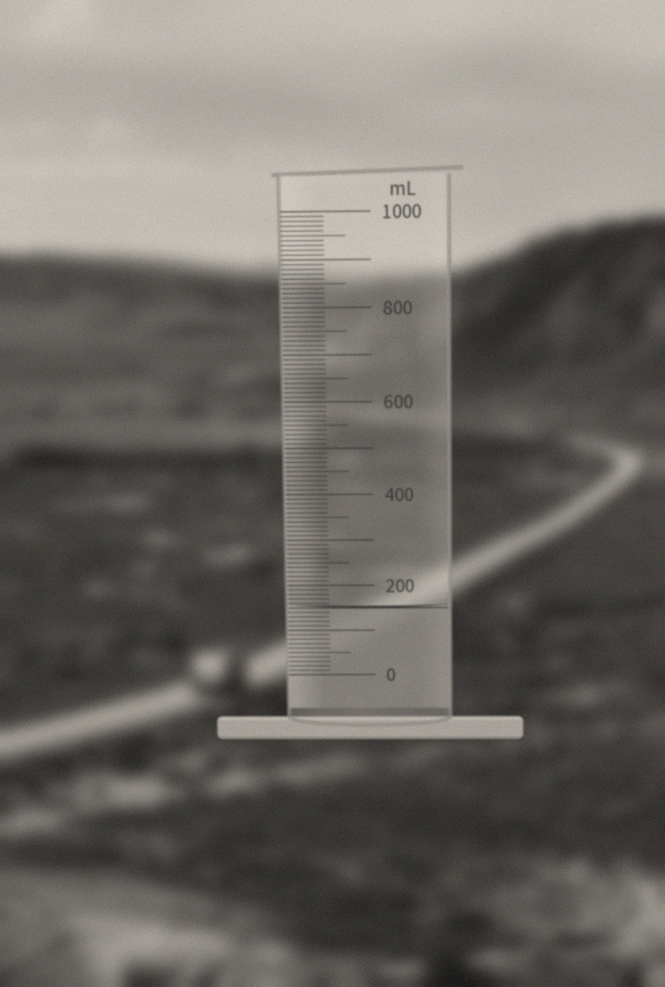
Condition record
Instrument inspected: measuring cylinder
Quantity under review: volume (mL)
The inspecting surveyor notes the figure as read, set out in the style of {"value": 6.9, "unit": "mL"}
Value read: {"value": 150, "unit": "mL"}
